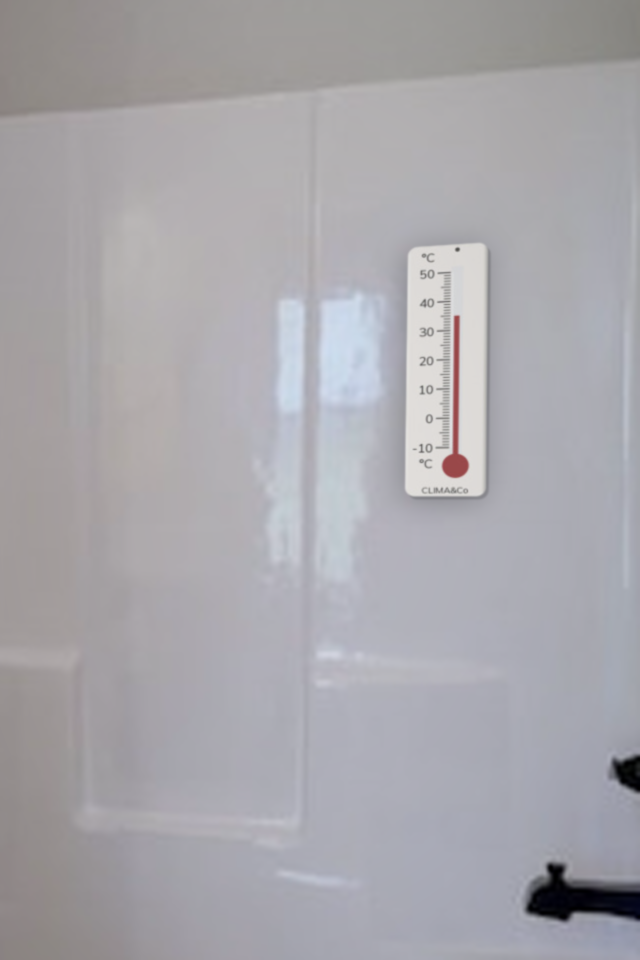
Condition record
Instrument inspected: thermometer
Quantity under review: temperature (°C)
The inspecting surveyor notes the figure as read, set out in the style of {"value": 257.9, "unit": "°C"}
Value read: {"value": 35, "unit": "°C"}
